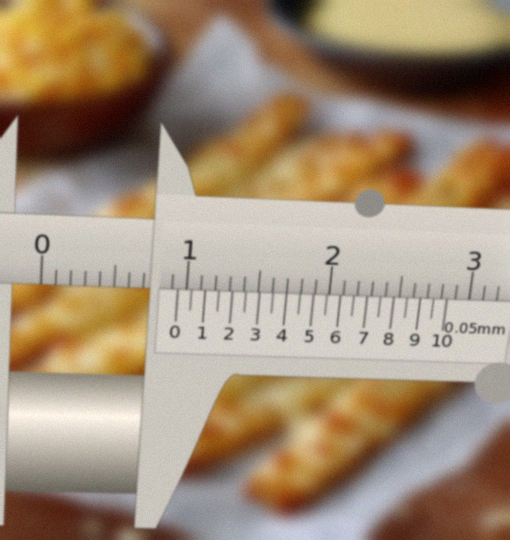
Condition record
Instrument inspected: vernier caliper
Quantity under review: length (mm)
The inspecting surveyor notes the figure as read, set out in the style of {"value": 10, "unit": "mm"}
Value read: {"value": 9.4, "unit": "mm"}
